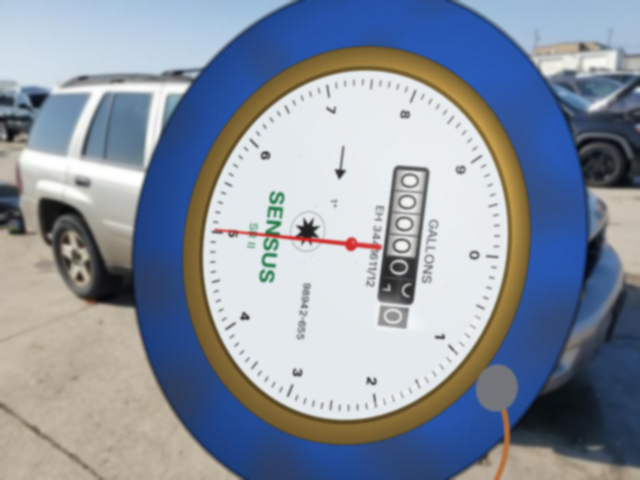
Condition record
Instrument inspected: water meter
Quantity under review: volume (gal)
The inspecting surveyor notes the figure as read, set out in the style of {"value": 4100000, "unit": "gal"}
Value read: {"value": 5.0, "unit": "gal"}
